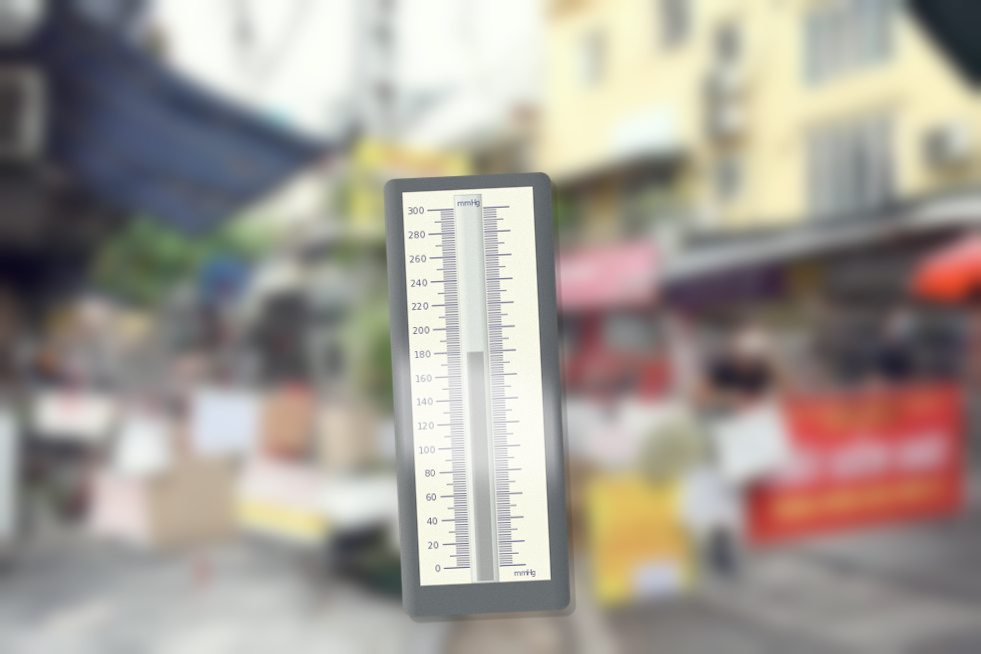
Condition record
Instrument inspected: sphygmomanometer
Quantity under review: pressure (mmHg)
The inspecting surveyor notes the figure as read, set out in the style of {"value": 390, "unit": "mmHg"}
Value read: {"value": 180, "unit": "mmHg"}
